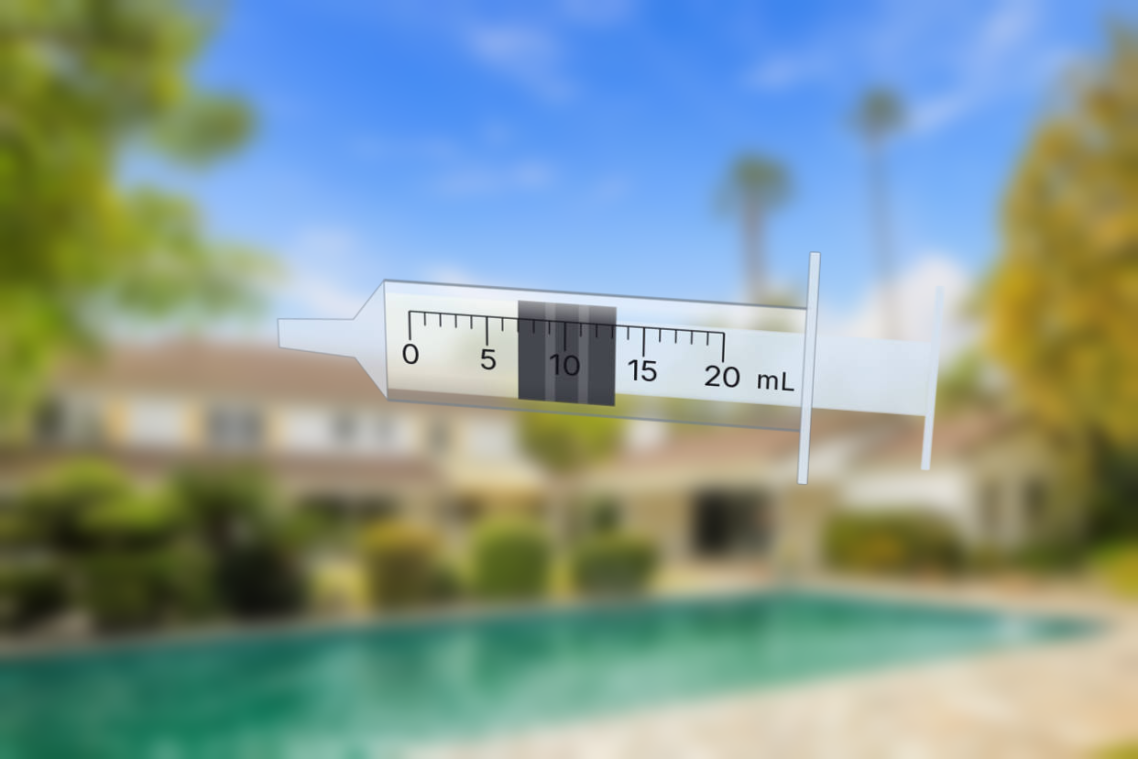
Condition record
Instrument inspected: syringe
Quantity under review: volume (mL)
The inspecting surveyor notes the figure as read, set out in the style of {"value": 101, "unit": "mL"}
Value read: {"value": 7, "unit": "mL"}
